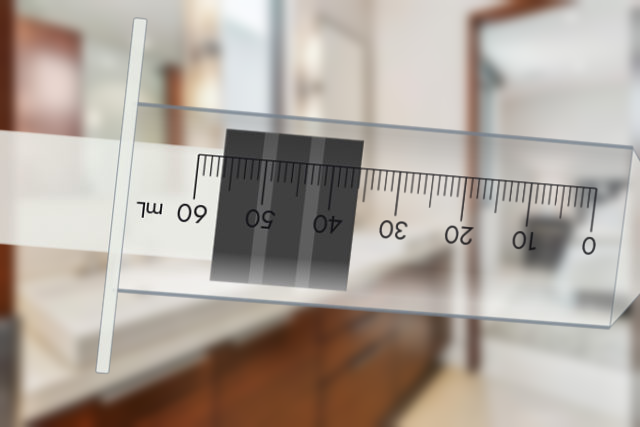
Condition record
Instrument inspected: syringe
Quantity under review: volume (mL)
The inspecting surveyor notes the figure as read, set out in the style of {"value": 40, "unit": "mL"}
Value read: {"value": 36, "unit": "mL"}
